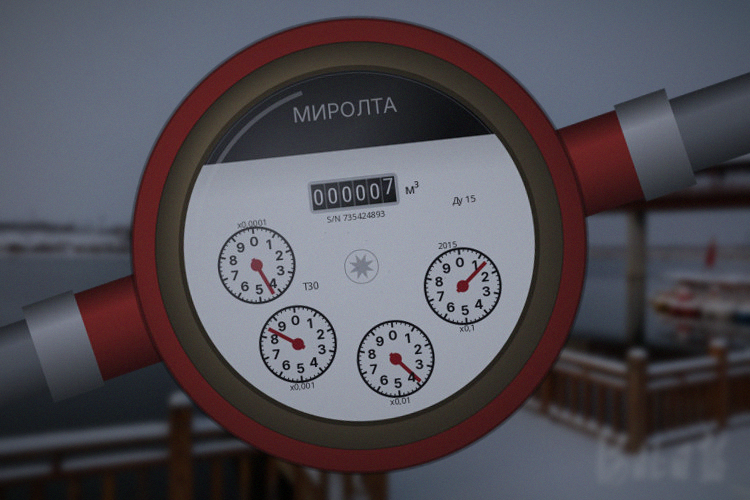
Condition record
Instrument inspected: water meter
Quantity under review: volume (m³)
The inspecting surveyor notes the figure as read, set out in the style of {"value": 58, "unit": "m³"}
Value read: {"value": 7.1384, "unit": "m³"}
